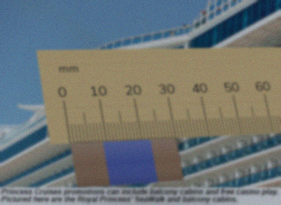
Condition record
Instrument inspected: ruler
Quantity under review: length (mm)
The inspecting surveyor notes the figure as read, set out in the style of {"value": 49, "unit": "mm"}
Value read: {"value": 30, "unit": "mm"}
